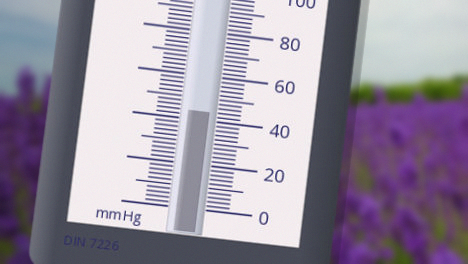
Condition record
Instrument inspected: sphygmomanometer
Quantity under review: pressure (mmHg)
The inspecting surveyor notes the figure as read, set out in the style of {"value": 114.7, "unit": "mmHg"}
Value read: {"value": 44, "unit": "mmHg"}
